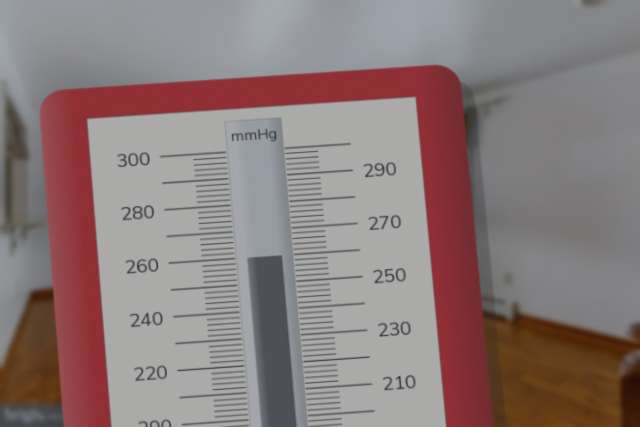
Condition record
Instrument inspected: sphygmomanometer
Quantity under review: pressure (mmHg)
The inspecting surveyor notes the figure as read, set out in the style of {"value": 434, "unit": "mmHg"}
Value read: {"value": 260, "unit": "mmHg"}
